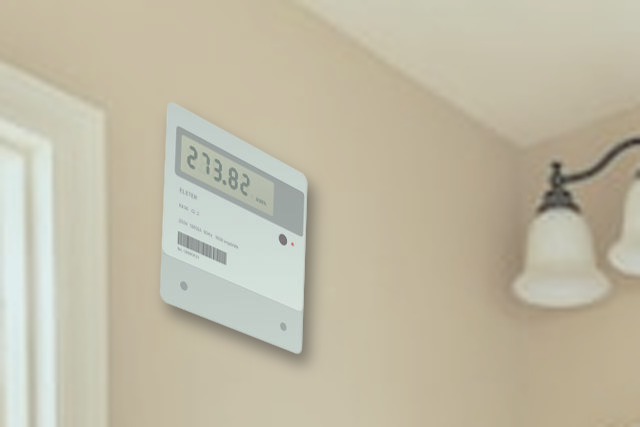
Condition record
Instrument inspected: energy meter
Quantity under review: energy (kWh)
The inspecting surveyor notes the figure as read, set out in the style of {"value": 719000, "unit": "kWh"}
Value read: {"value": 273.82, "unit": "kWh"}
